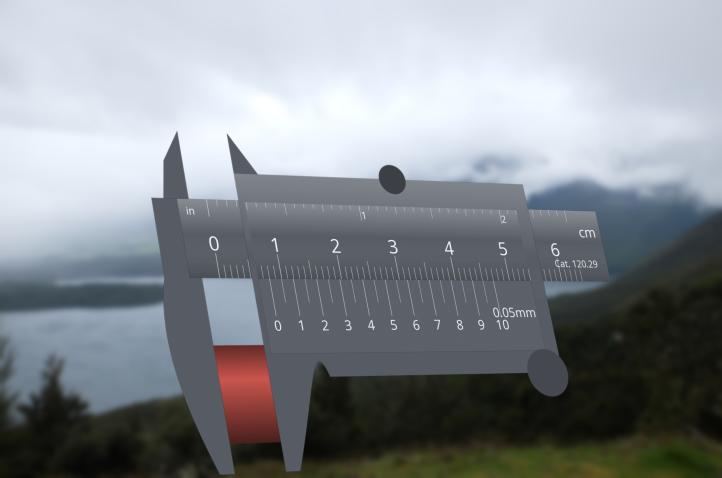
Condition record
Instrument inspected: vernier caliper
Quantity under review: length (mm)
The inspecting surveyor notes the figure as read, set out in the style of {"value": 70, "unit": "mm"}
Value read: {"value": 8.0, "unit": "mm"}
